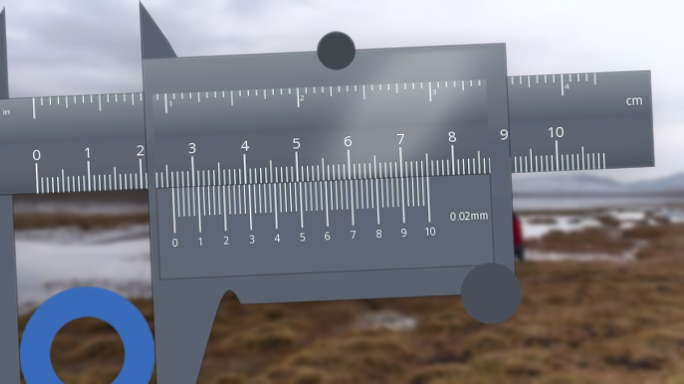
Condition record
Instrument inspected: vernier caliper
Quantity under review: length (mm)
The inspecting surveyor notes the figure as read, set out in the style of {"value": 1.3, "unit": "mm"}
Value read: {"value": 26.0, "unit": "mm"}
